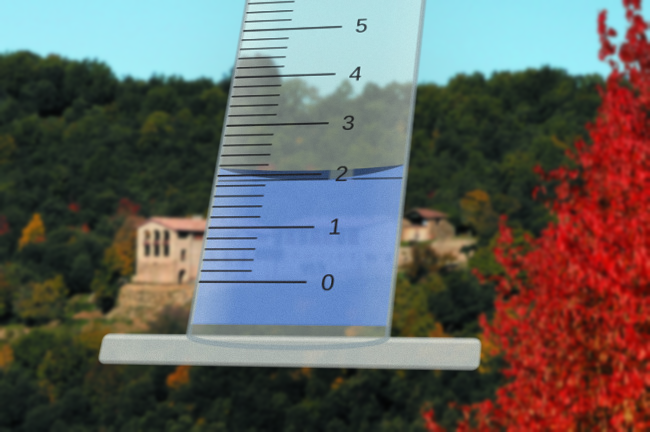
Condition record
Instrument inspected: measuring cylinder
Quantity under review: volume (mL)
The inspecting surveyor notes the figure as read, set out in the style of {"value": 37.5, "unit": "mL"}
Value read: {"value": 1.9, "unit": "mL"}
